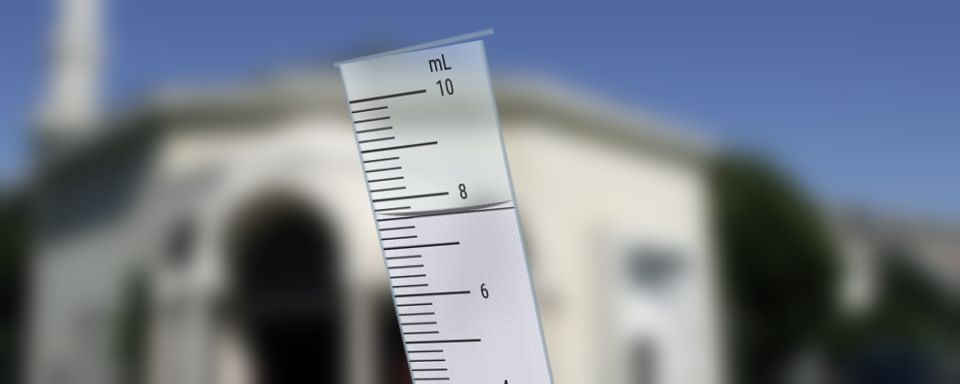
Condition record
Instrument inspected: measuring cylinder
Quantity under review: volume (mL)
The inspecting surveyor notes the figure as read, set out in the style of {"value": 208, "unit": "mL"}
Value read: {"value": 7.6, "unit": "mL"}
